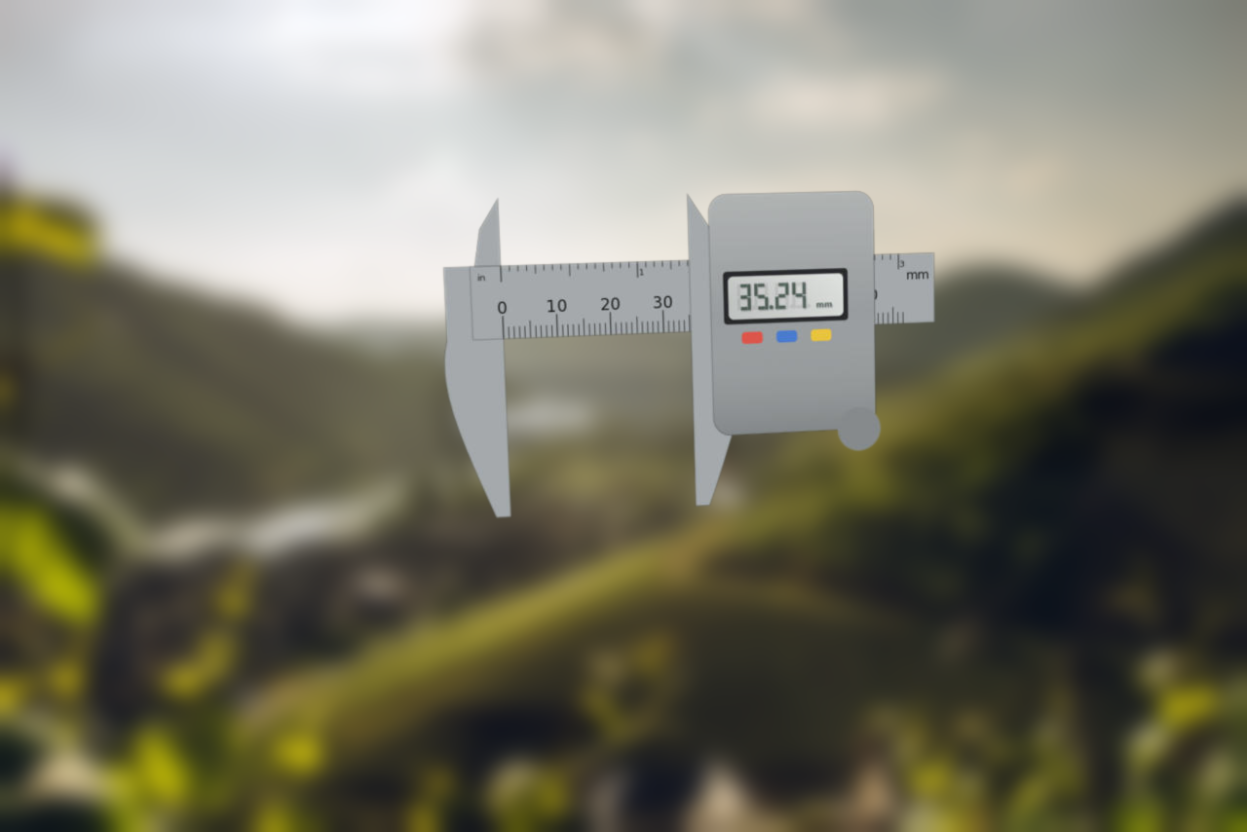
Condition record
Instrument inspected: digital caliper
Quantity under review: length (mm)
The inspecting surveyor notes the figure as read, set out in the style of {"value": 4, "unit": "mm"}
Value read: {"value": 35.24, "unit": "mm"}
